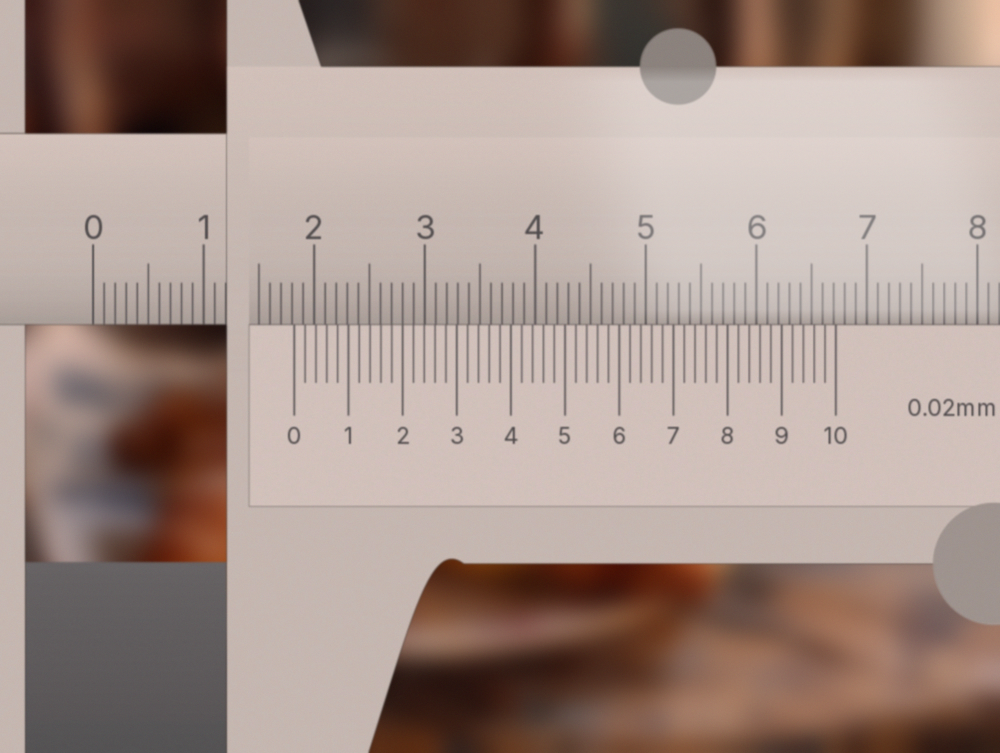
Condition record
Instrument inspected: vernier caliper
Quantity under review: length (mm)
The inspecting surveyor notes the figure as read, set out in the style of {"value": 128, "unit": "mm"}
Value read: {"value": 18.2, "unit": "mm"}
